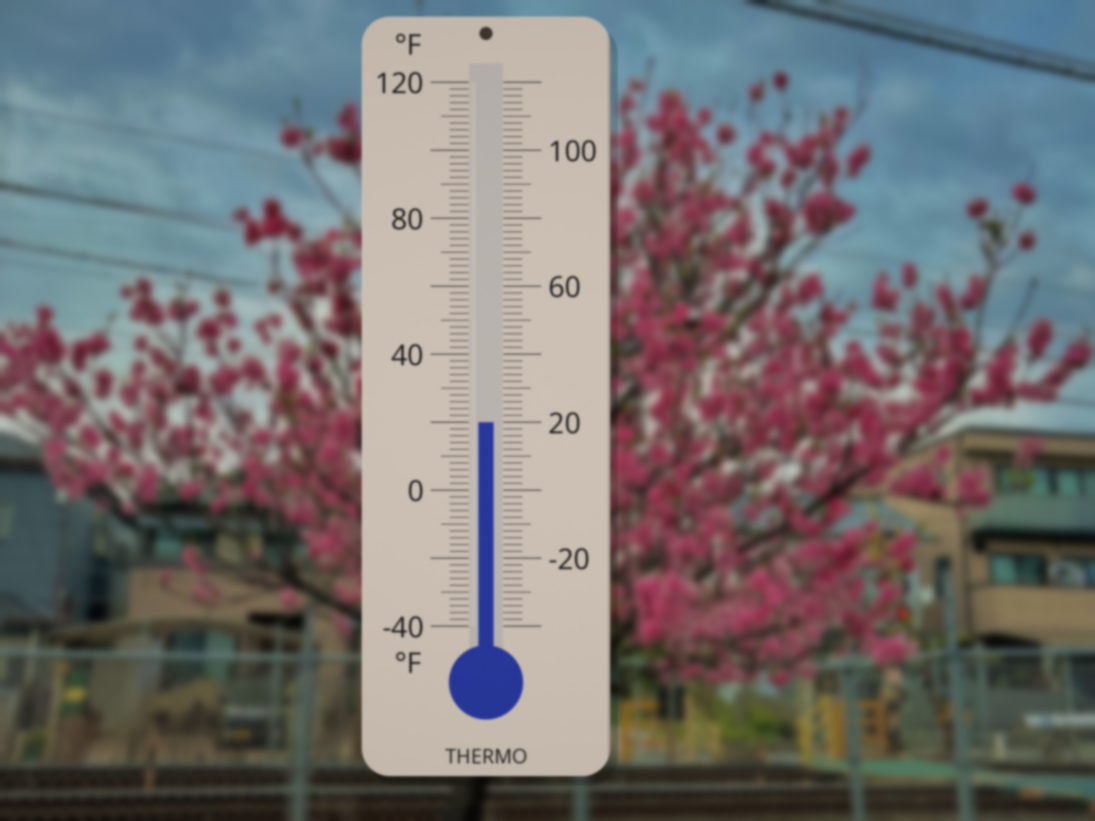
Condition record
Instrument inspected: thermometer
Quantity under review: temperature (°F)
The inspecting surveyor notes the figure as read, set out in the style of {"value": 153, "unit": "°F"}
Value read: {"value": 20, "unit": "°F"}
